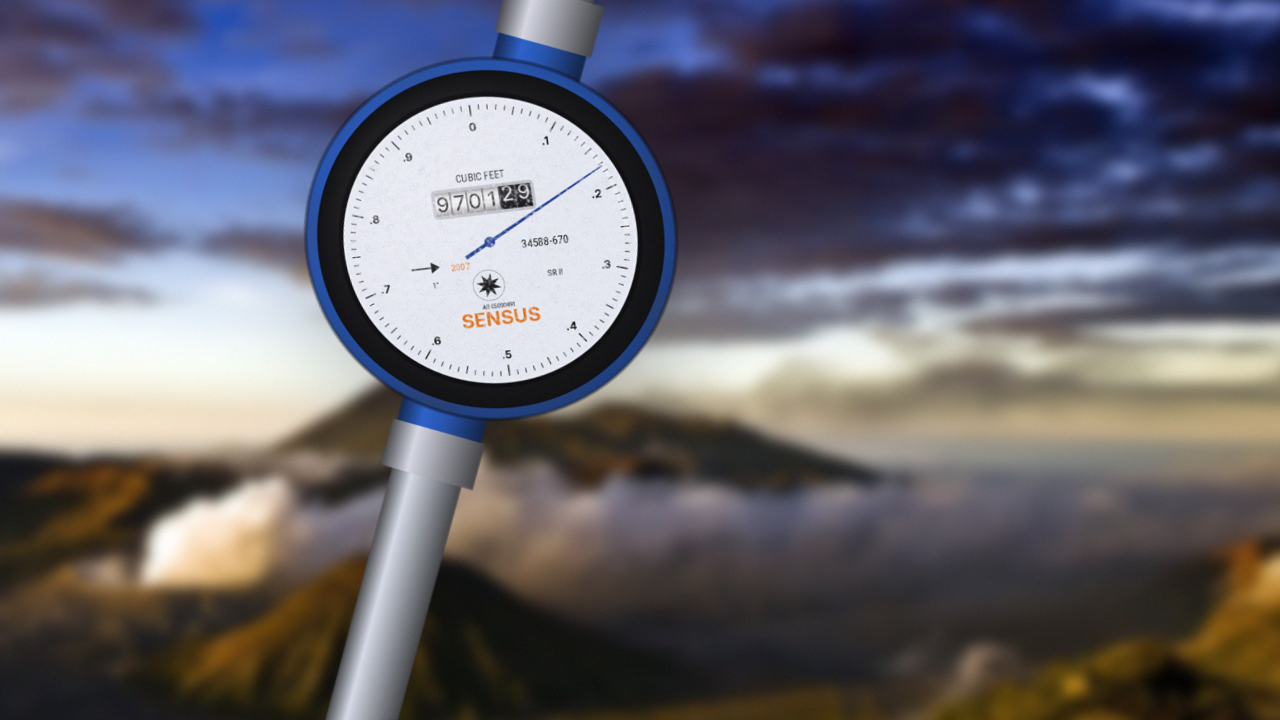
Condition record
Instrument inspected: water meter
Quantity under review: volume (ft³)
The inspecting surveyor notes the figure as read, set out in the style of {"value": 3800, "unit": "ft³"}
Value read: {"value": 970129.17, "unit": "ft³"}
